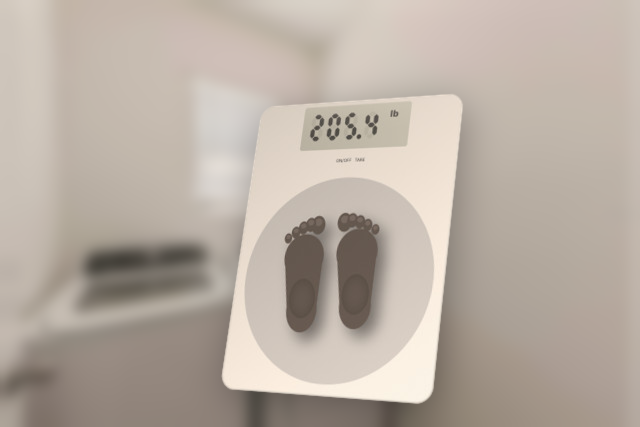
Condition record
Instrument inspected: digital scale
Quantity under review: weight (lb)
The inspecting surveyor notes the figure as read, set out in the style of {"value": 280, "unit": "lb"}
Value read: {"value": 205.4, "unit": "lb"}
